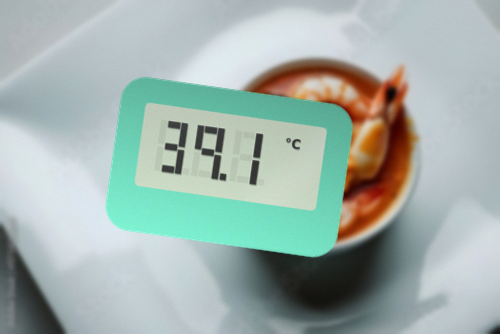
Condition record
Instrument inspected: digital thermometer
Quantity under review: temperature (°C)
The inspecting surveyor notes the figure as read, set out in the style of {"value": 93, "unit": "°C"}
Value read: {"value": 39.1, "unit": "°C"}
